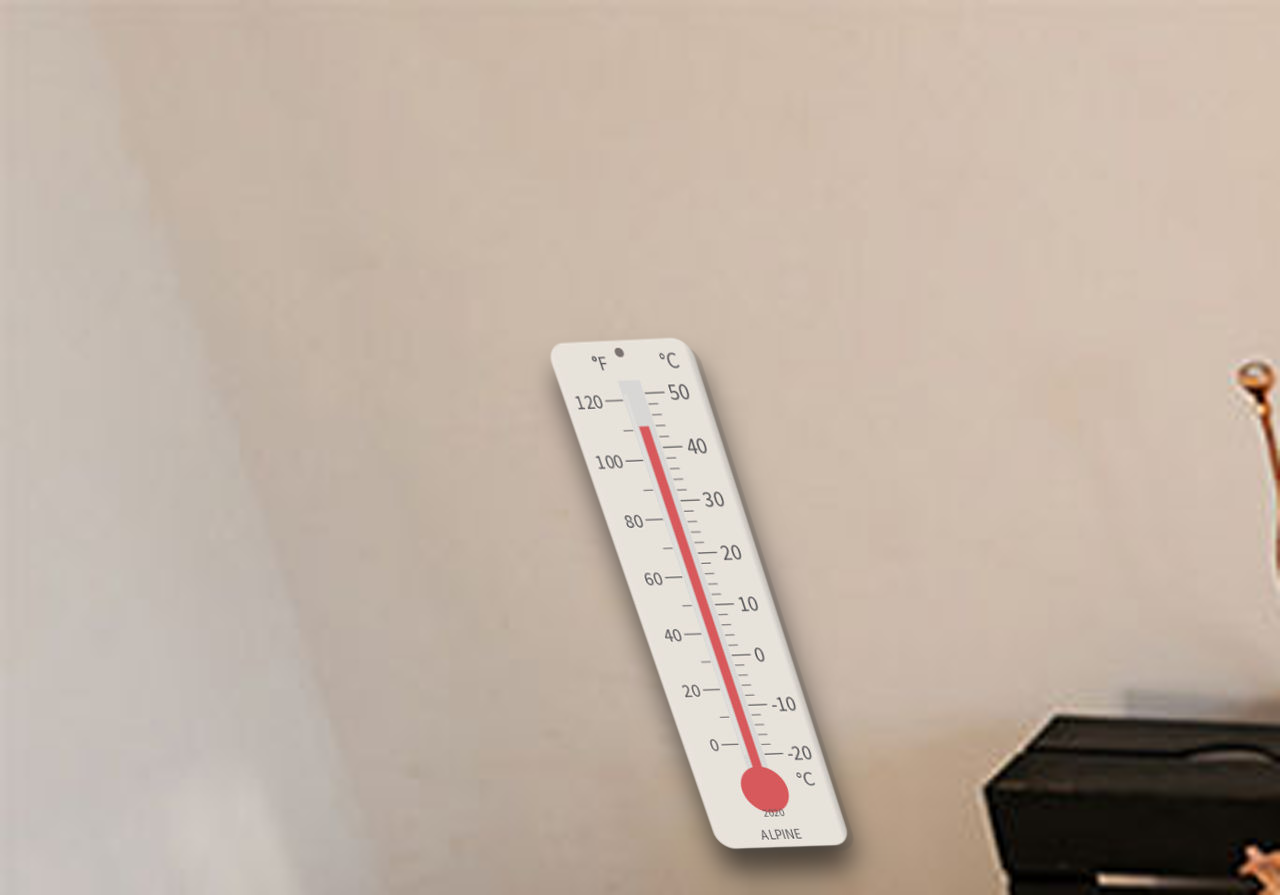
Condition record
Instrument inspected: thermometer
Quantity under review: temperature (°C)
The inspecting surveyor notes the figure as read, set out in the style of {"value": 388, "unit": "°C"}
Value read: {"value": 44, "unit": "°C"}
